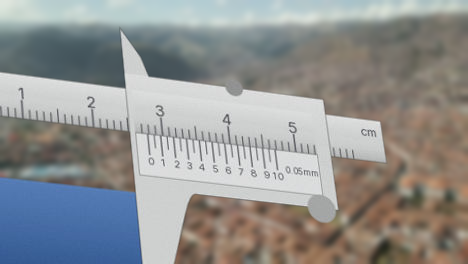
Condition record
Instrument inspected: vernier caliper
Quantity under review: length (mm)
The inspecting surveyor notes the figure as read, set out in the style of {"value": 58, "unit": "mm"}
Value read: {"value": 27.8, "unit": "mm"}
